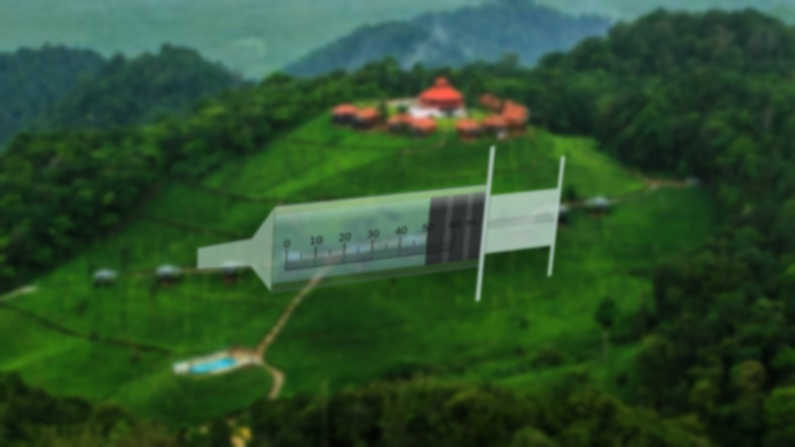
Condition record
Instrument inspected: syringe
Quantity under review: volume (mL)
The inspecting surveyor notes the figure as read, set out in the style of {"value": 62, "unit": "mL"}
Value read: {"value": 50, "unit": "mL"}
